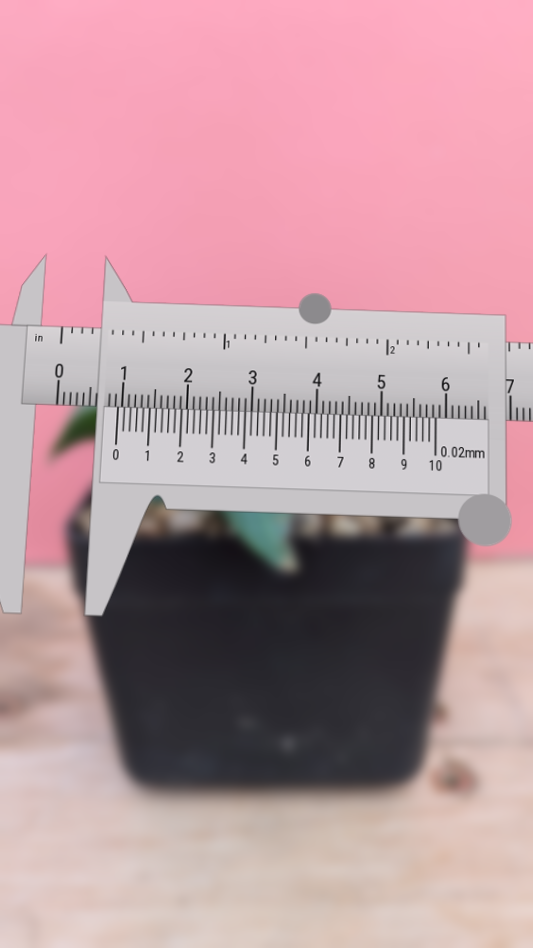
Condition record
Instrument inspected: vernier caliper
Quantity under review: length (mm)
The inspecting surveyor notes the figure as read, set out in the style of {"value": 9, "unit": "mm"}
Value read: {"value": 9.4, "unit": "mm"}
